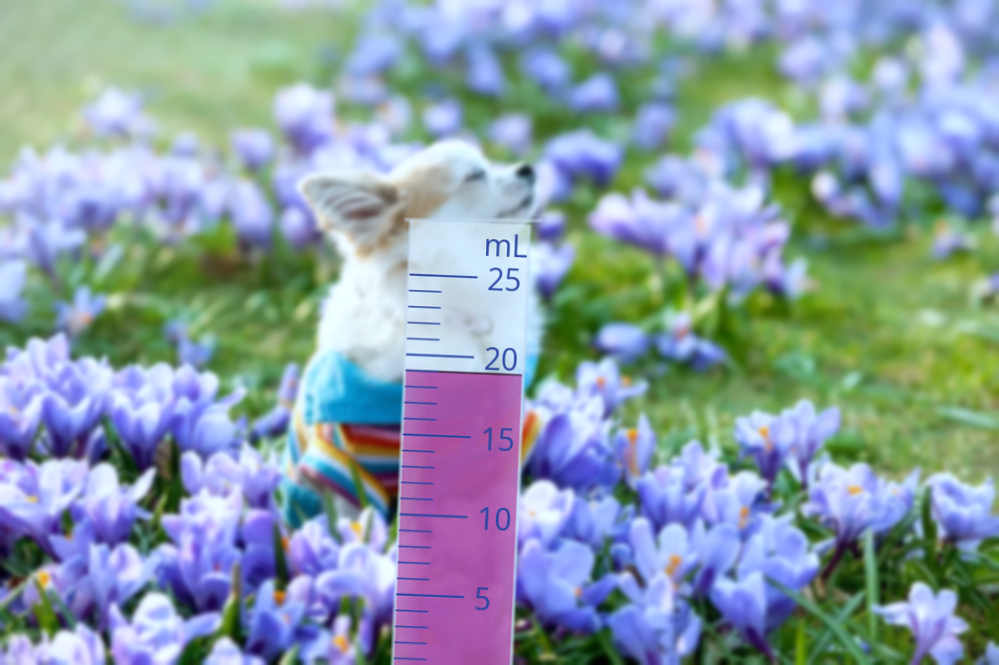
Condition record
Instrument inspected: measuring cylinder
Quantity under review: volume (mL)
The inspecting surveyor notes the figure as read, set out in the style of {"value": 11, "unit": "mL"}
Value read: {"value": 19, "unit": "mL"}
